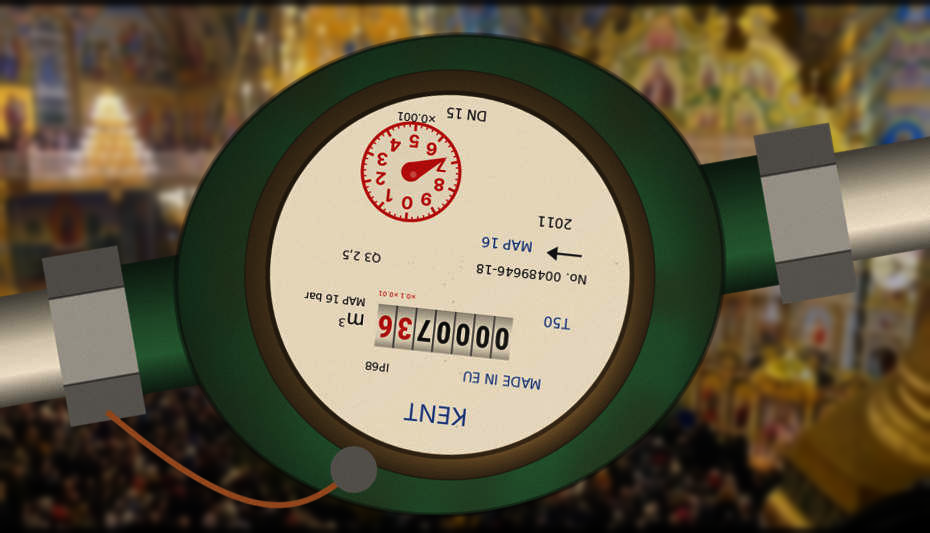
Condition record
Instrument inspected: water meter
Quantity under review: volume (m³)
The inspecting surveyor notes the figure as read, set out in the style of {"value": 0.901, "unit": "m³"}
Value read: {"value": 7.366, "unit": "m³"}
